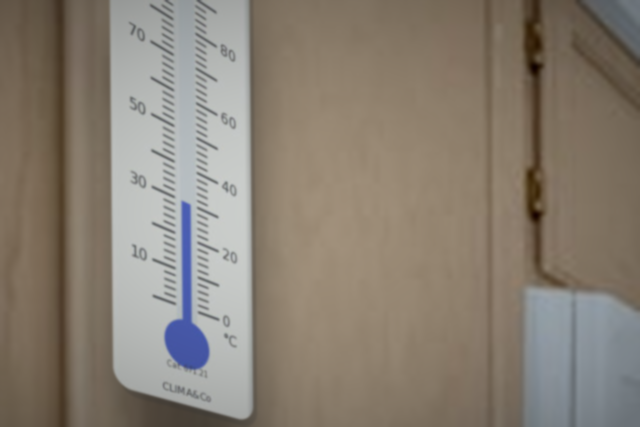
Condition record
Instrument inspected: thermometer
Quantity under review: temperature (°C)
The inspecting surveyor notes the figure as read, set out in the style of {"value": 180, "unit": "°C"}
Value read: {"value": 30, "unit": "°C"}
